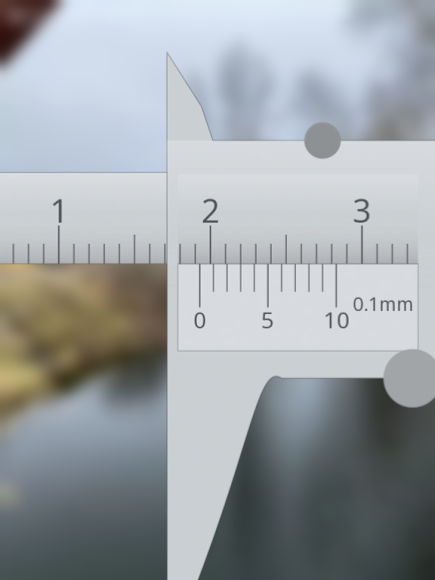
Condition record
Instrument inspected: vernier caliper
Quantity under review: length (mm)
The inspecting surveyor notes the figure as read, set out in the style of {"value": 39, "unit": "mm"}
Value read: {"value": 19.3, "unit": "mm"}
